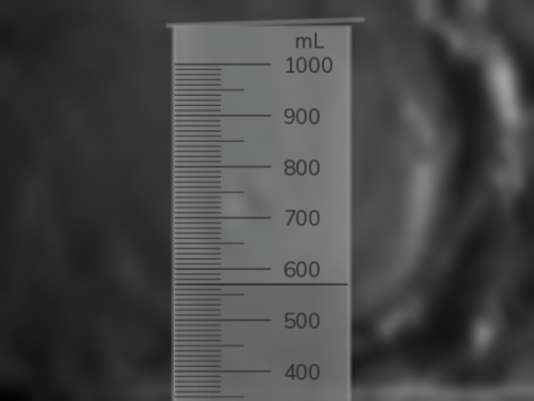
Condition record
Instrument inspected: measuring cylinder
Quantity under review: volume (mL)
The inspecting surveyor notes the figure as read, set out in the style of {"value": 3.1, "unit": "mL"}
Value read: {"value": 570, "unit": "mL"}
